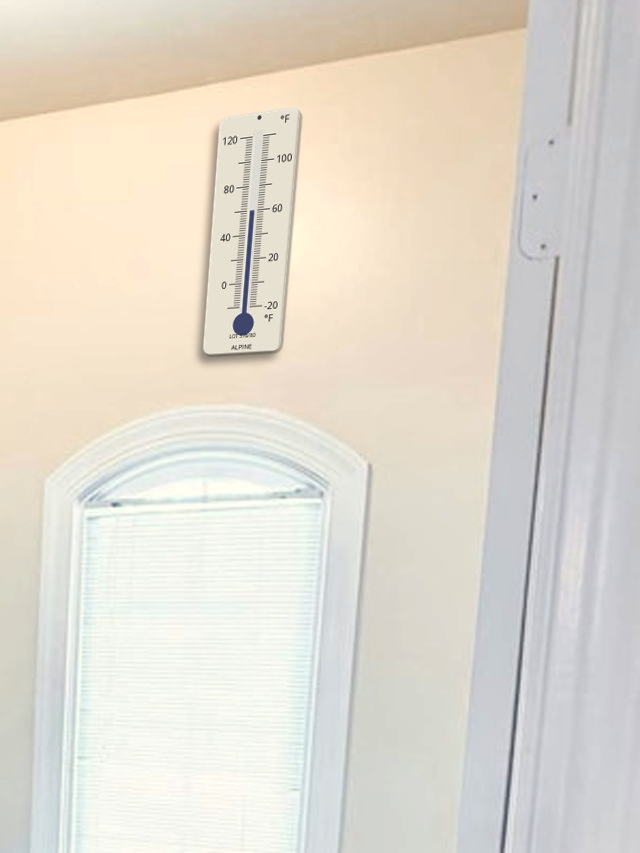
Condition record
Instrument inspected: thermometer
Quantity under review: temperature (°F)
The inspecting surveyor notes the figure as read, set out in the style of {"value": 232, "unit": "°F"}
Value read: {"value": 60, "unit": "°F"}
